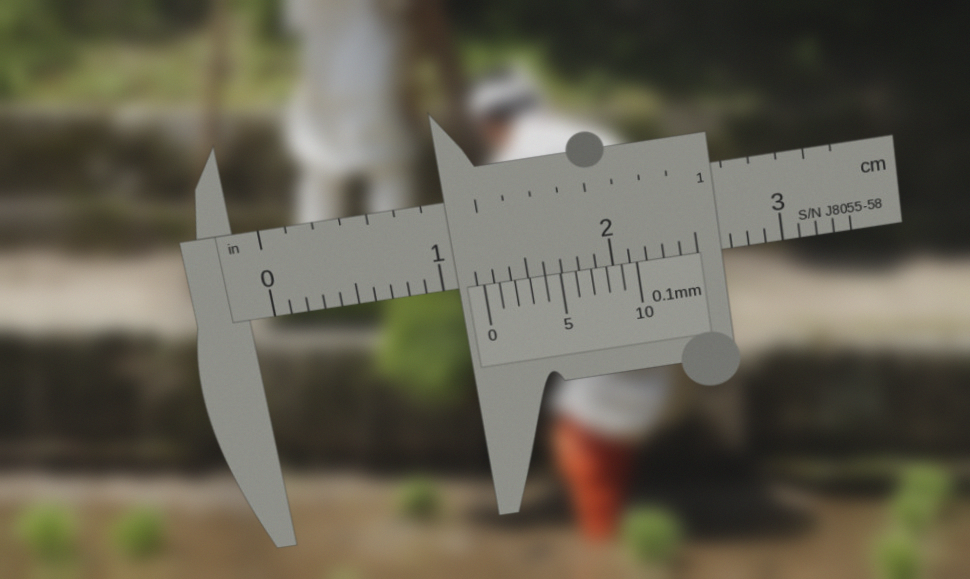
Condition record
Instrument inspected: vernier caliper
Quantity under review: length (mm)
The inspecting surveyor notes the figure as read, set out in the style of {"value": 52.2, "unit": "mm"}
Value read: {"value": 12.4, "unit": "mm"}
